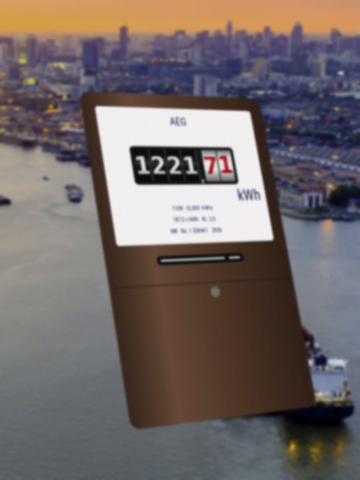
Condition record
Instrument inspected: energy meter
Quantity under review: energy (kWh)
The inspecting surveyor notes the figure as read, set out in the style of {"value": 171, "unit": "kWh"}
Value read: {"value": 1221.71, "unit": "kWh"}
